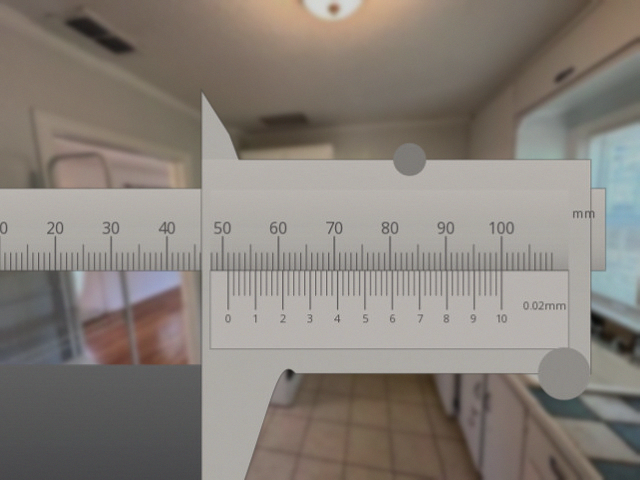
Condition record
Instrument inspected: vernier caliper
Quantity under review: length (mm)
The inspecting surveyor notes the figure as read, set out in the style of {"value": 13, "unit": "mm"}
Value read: {"value": 51.0, "unit": "mm"}
